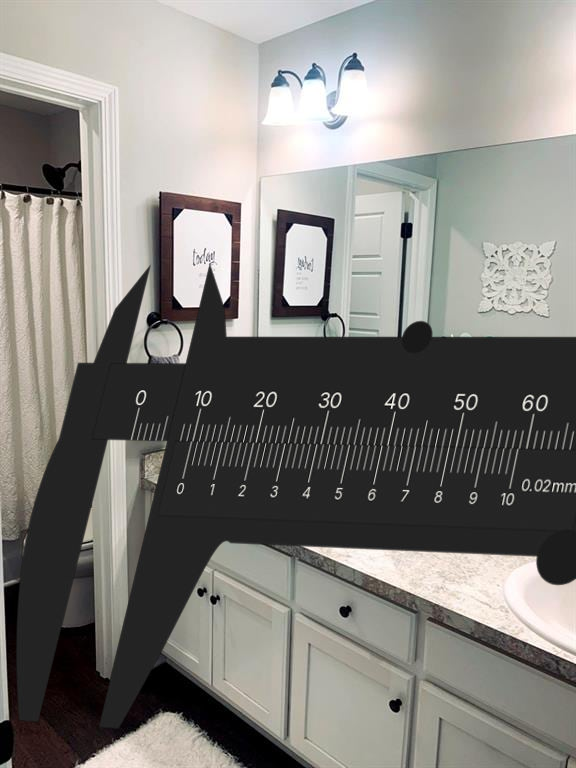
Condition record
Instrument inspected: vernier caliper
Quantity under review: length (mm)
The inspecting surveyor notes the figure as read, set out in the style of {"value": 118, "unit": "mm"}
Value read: {"value": 9.8, "unit": "mm"}
